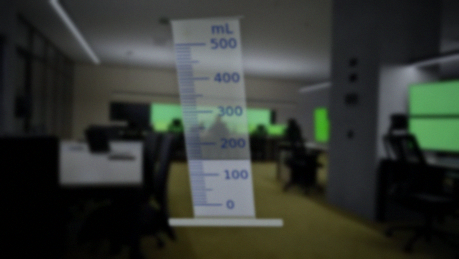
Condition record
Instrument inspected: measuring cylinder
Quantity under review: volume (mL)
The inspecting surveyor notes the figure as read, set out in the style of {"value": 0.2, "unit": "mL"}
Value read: {"value": 150, "unit": "mL"}
